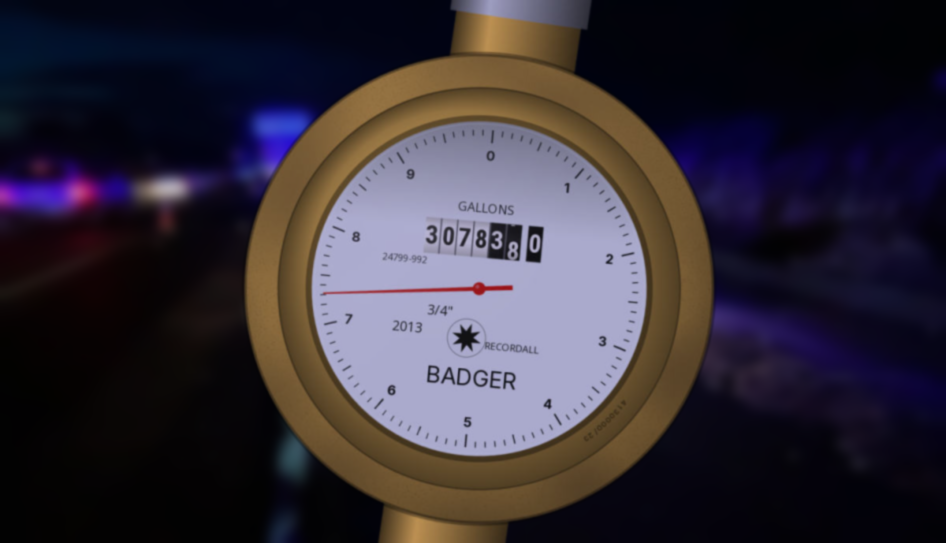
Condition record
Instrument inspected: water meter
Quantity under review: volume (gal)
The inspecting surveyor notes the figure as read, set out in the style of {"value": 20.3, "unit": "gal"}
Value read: {"value": 3078377.3, "unit": "gal"}
